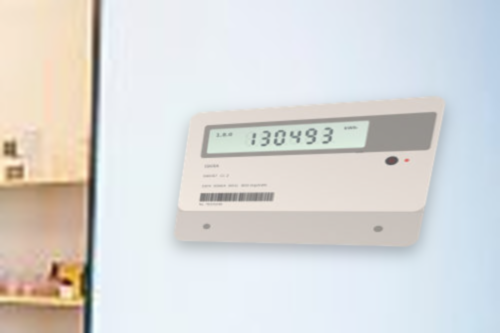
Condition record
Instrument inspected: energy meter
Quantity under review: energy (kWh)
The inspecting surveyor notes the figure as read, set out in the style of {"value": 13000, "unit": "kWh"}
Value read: {"value": 130493, "unit": "kWh"}
